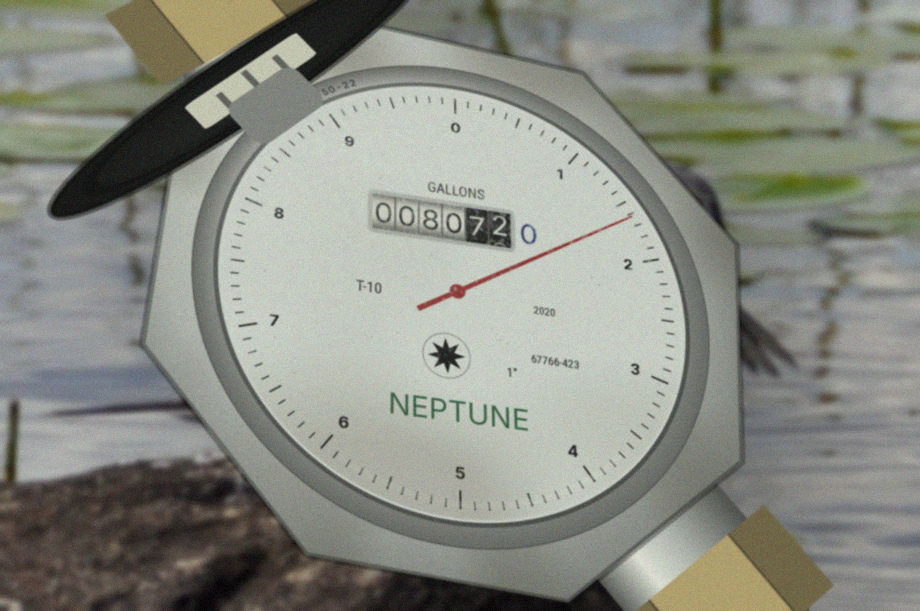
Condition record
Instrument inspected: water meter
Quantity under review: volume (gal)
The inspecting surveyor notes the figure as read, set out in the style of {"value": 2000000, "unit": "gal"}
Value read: {"value": 80721.6, "unit": "gal"}
